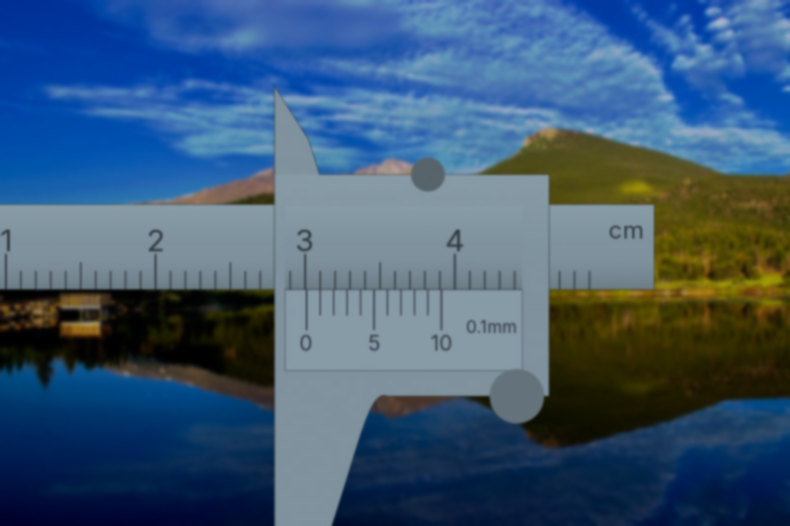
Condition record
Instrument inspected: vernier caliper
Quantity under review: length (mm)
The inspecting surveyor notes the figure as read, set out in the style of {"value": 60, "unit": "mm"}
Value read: {"value": 30.1, "unit": "mm"}
